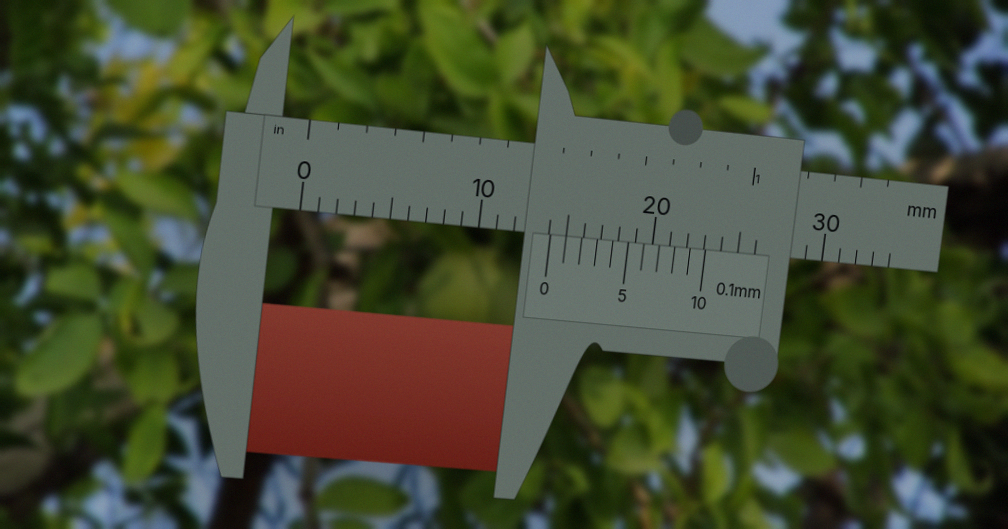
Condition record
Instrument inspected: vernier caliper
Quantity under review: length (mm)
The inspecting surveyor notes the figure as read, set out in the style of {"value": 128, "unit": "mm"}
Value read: {"value": 14.1, "unit": "mm"}
